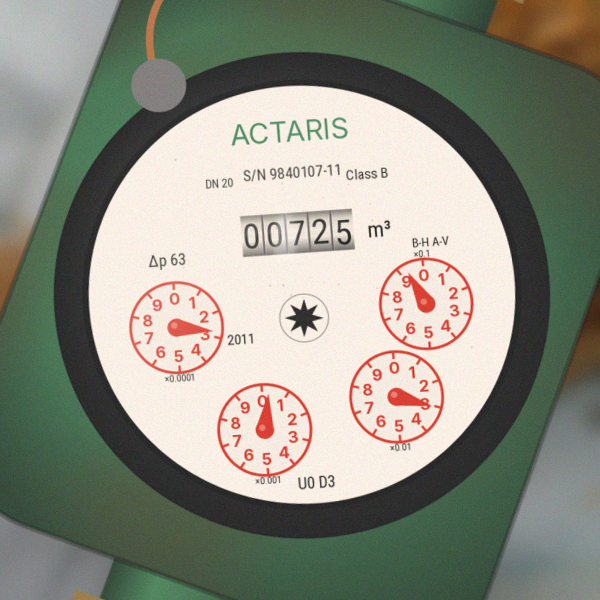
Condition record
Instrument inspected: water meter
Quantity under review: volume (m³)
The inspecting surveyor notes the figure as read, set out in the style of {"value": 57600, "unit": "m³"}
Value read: {"value": 724.9302, "unit": "m³"}
